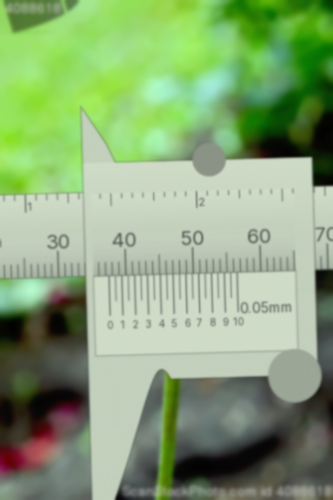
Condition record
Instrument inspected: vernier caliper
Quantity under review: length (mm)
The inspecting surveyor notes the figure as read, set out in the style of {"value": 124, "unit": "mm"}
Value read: {"value": 37.5, "unit": "mm"}
